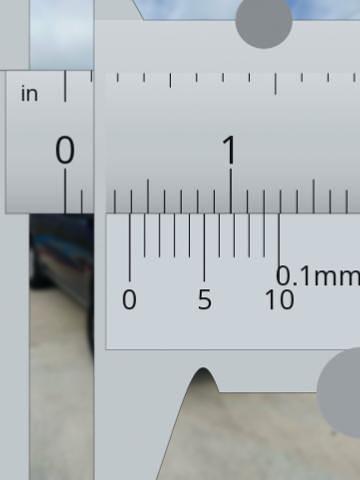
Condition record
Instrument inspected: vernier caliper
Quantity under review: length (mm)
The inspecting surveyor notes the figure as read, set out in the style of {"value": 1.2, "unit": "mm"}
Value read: {"value": 3.9, "unit": "mm"}
